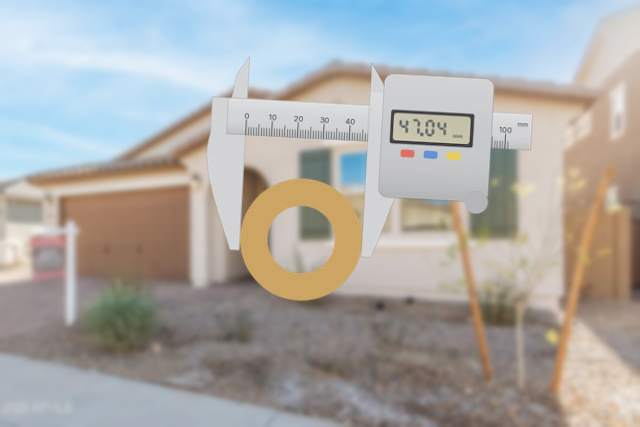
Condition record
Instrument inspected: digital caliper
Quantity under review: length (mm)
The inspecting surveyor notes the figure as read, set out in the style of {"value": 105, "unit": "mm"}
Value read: {"value": 47.04, "unit": "mm"}
